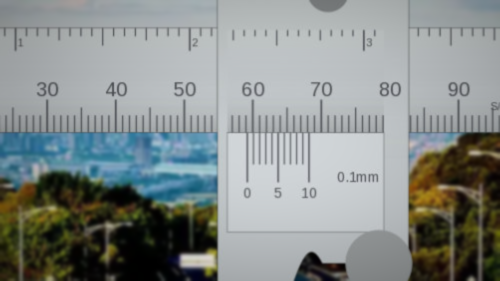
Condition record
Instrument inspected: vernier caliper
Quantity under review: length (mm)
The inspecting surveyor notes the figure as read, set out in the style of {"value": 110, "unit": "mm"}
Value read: {"value": 59.2, "unit": "mm"}
